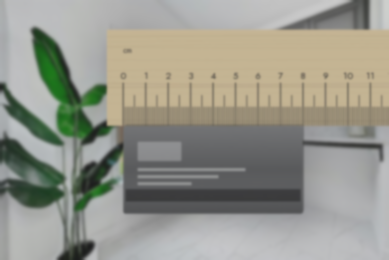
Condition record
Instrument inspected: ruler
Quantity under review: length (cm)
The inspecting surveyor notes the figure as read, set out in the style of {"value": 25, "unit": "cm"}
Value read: {"value": 8, "unit": "cm"}
